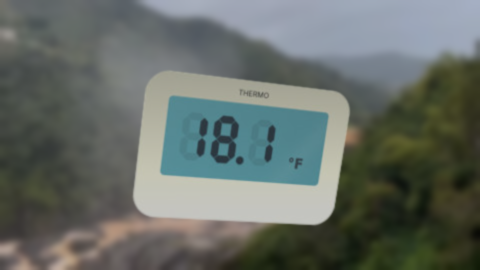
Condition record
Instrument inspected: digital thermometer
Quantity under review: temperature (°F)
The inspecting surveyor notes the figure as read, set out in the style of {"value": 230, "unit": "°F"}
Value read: {"value": 18.1, "unit": "°F"}
